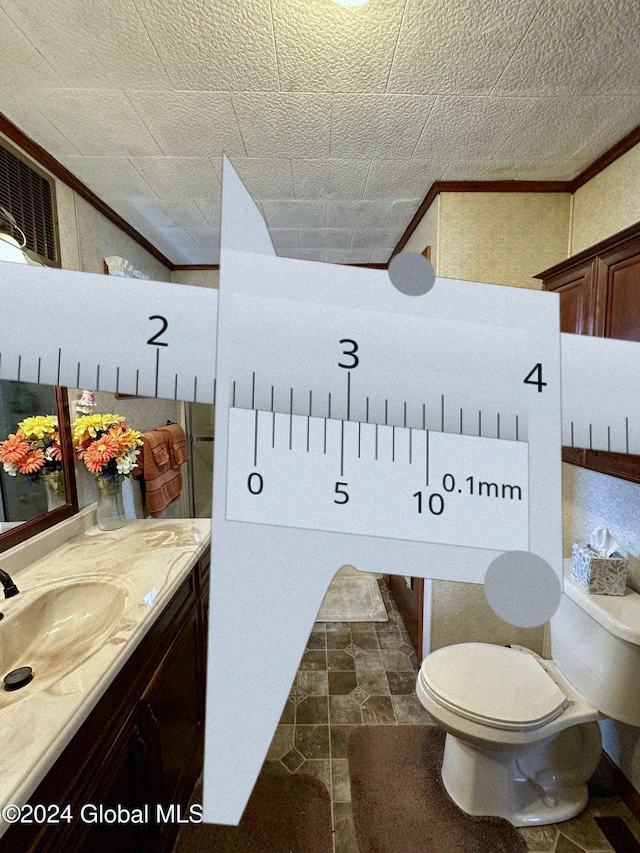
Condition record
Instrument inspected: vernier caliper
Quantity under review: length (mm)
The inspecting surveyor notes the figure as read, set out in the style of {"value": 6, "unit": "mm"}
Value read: {"value": 25.2, "unit": "mm"}
